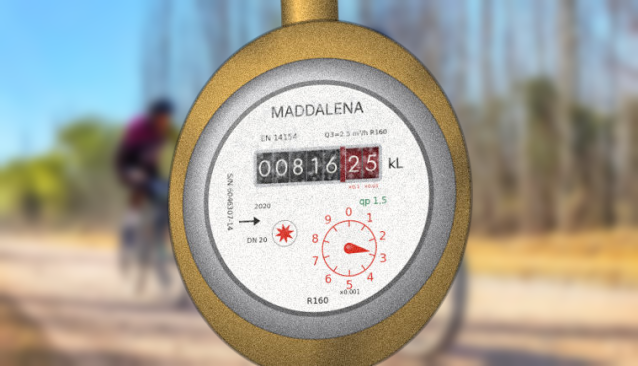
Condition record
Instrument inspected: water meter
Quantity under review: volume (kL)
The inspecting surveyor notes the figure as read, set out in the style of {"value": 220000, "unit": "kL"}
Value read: {"value": 816.252, "unit": "kL"}
